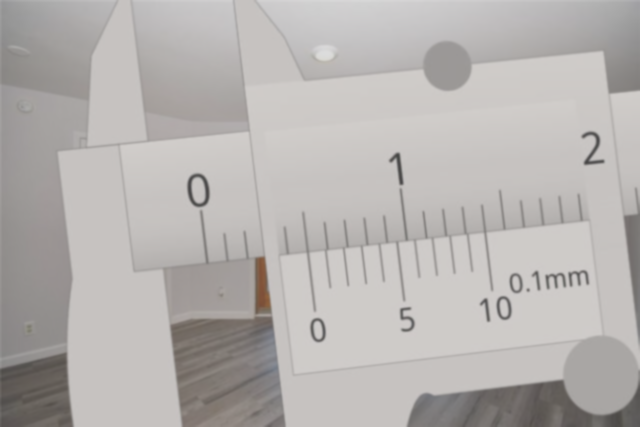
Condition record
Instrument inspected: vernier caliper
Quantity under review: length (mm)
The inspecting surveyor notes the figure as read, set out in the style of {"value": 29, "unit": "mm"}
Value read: {"value": 5.0, "unit": "mm"}
